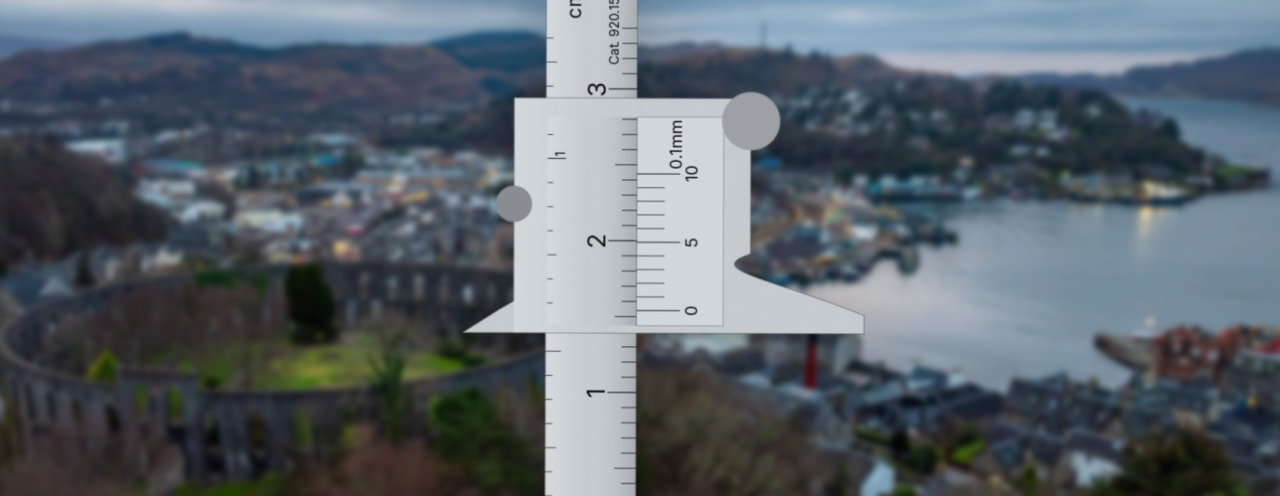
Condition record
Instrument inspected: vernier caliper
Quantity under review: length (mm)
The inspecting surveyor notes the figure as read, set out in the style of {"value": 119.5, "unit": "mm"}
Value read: {"value": 15.4, "unit": "mm"}
